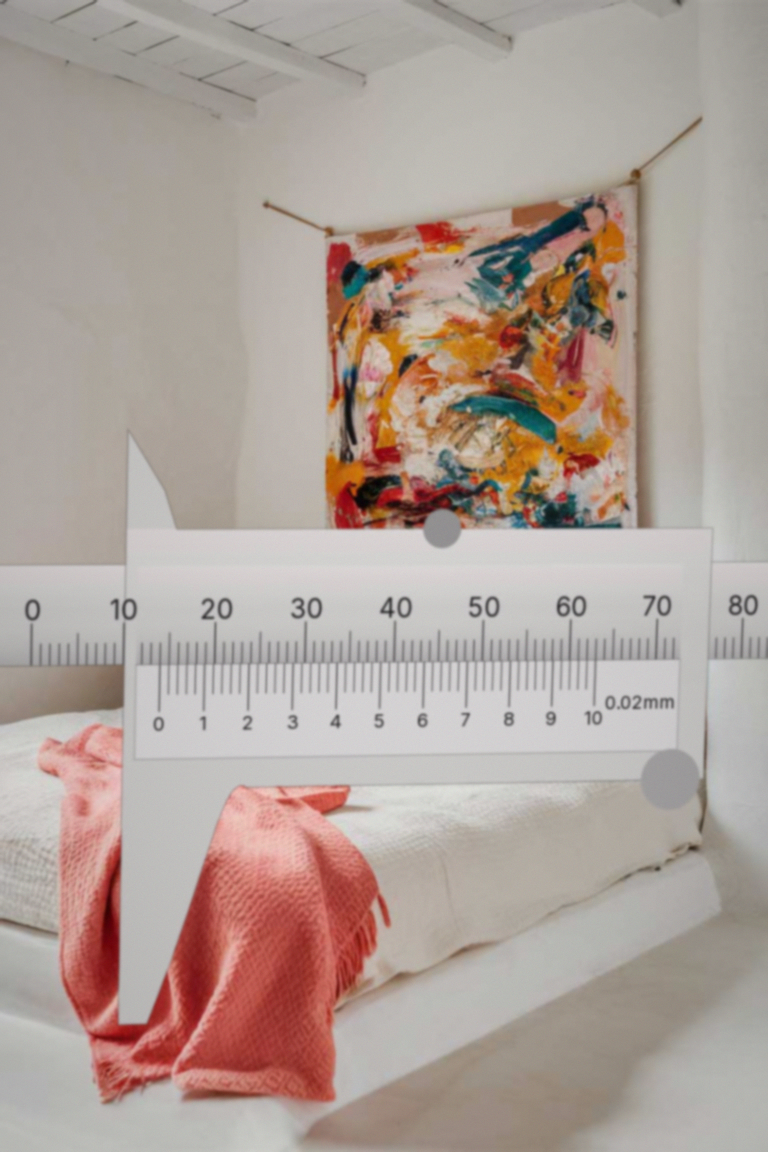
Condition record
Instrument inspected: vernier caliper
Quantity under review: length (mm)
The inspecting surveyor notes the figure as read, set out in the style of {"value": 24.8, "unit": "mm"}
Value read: {"value": 14.0, "unit": "mm"}
